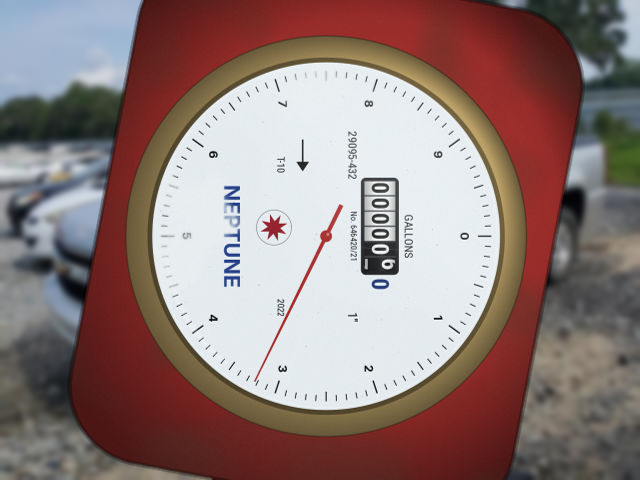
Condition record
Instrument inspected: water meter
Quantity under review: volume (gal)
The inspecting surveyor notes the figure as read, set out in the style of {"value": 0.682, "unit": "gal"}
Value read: {"value": 63.2, "unit": "gal"}
